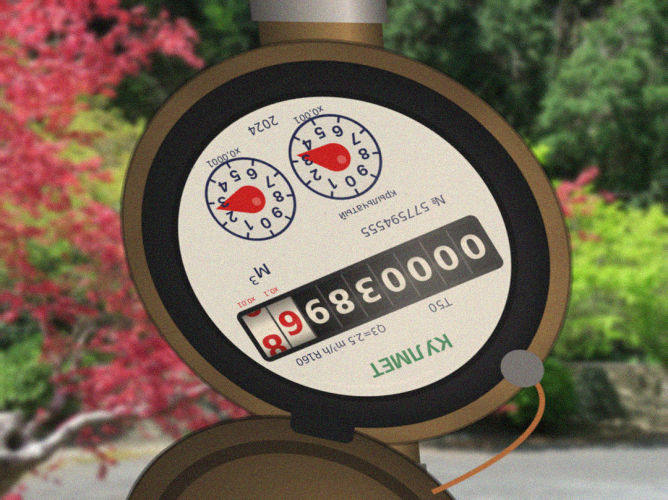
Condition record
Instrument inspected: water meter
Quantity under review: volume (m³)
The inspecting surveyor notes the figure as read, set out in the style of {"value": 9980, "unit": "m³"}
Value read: {"value": 389.6832, "unit": "m³"}
